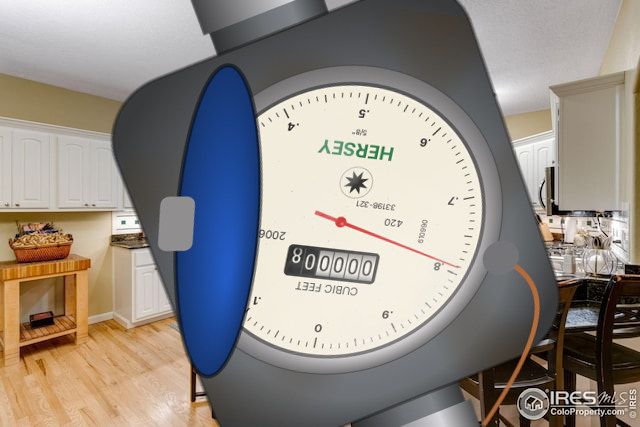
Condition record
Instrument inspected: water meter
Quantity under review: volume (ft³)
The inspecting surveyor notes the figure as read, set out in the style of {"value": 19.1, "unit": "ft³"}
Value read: {"value": 7.79, "unit": "ft³"}
